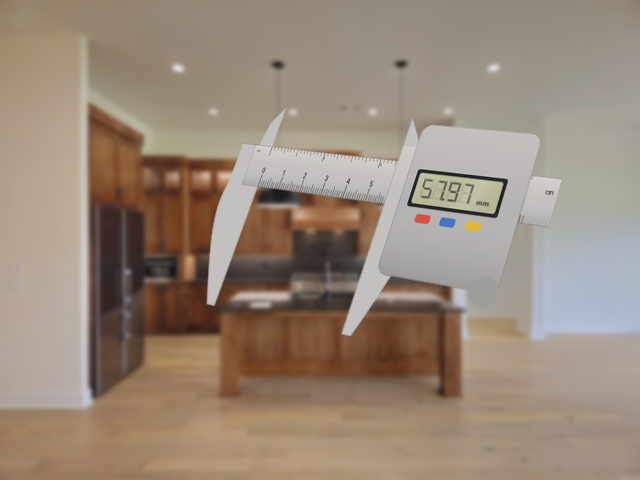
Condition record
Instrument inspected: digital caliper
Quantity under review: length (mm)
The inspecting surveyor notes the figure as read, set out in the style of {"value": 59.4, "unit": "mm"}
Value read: {"value": 57.97, "unit": "mm"}
